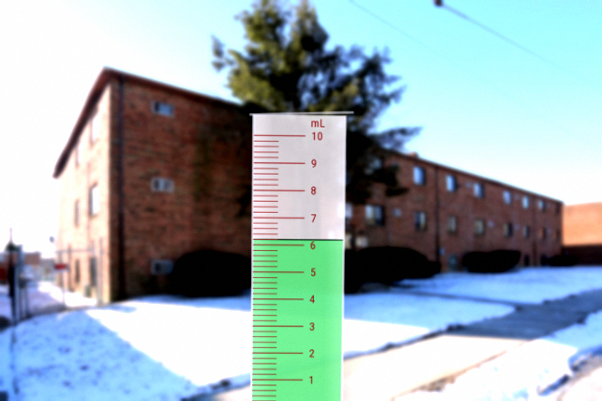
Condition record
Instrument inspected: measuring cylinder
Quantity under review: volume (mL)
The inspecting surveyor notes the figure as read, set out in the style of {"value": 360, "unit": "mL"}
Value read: {"value": 6.2, "unit": "mL"}
